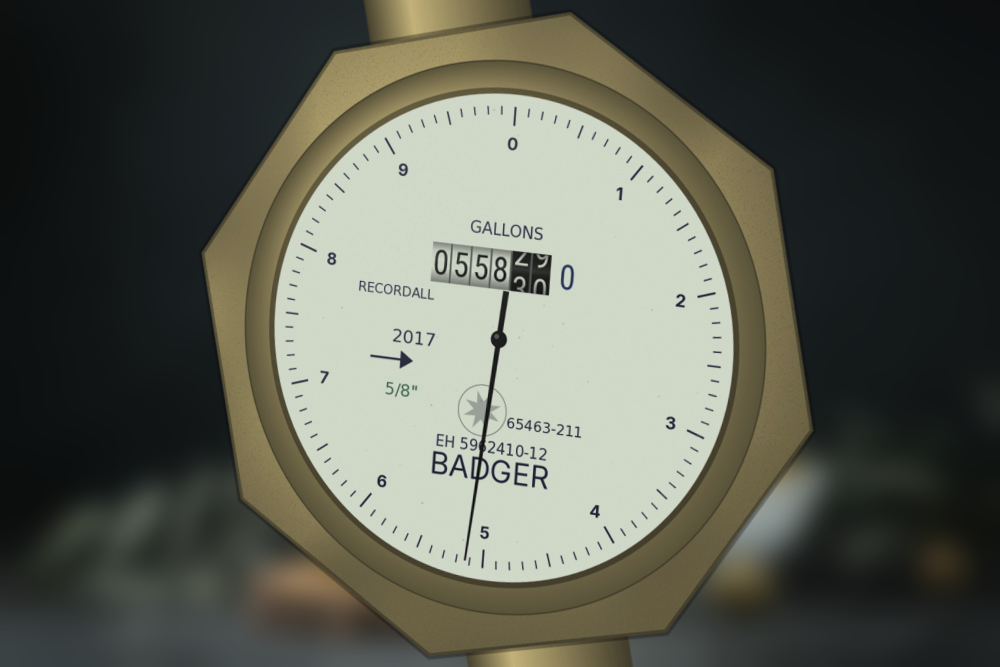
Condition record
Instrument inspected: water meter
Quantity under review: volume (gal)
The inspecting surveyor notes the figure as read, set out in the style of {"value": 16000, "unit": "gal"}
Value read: {"value": 558295.1, "unit": "gal"}
